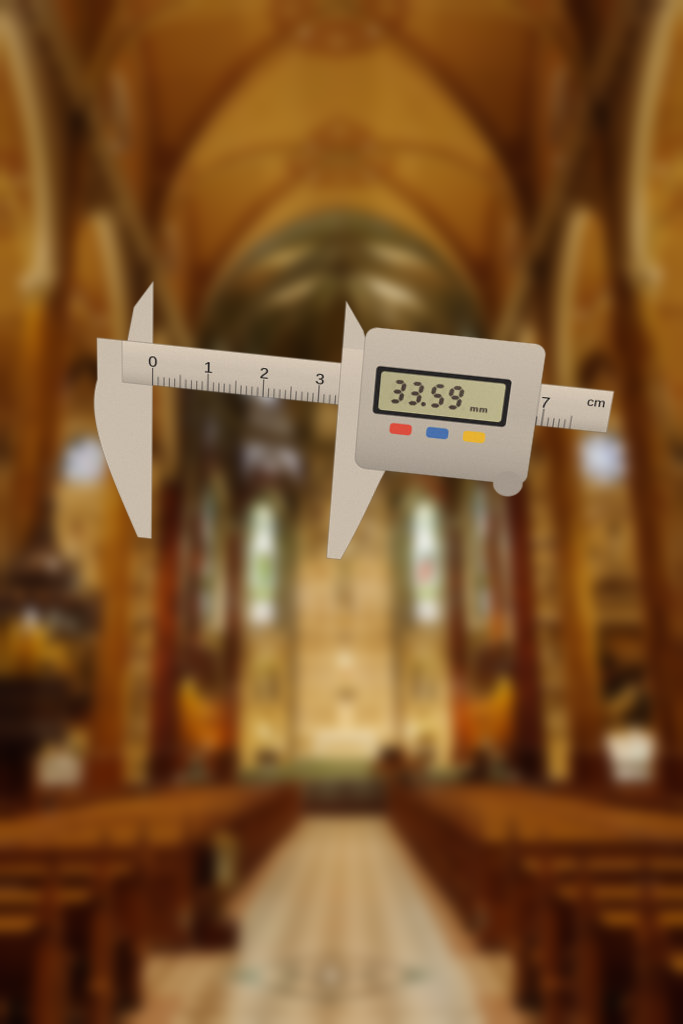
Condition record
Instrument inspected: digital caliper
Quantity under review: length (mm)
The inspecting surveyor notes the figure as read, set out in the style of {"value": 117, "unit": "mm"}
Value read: {"value": 33.59, "unit": "mm"}
